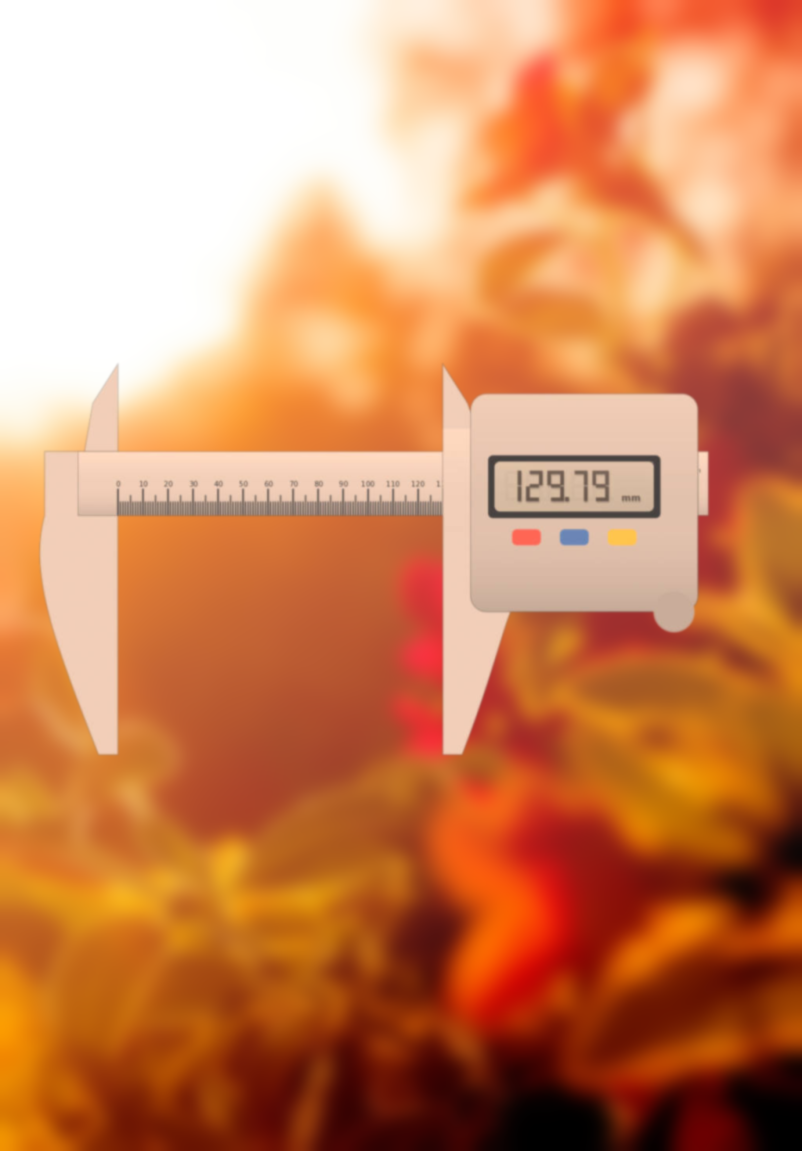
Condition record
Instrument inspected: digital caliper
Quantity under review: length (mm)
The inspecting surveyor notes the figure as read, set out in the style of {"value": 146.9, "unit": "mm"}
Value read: {"value": 129.79, "unit": "mm"}
